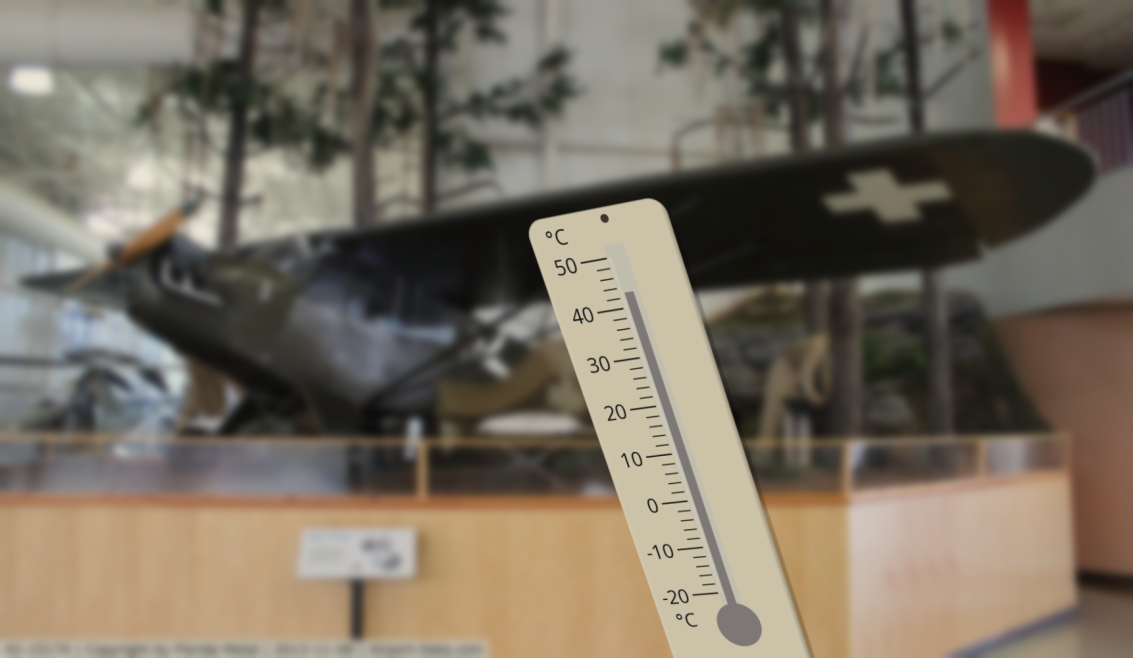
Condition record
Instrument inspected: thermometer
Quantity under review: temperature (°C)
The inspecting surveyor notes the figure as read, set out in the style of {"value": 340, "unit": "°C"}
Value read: {"value": 43, "unit": "°C"}
